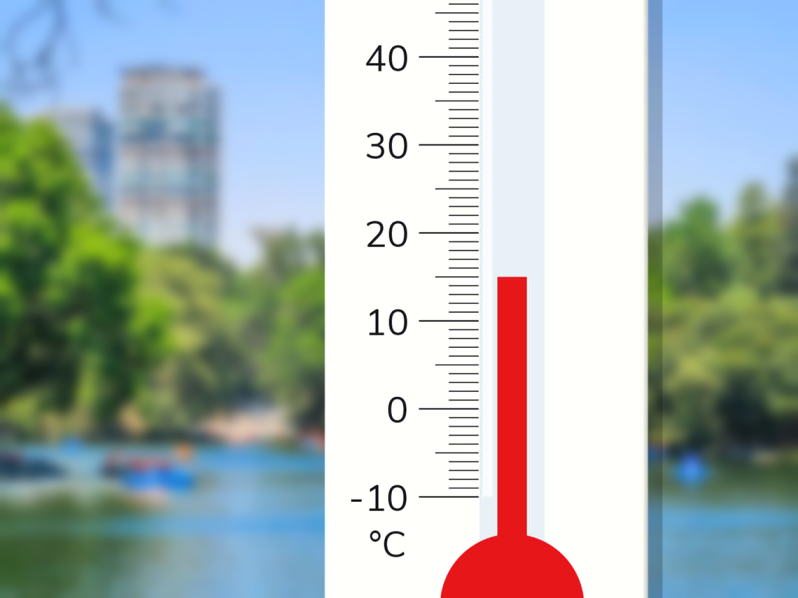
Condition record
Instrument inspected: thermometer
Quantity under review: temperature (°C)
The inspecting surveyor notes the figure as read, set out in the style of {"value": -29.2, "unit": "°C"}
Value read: {"value": 15, "unit": "°C"}
